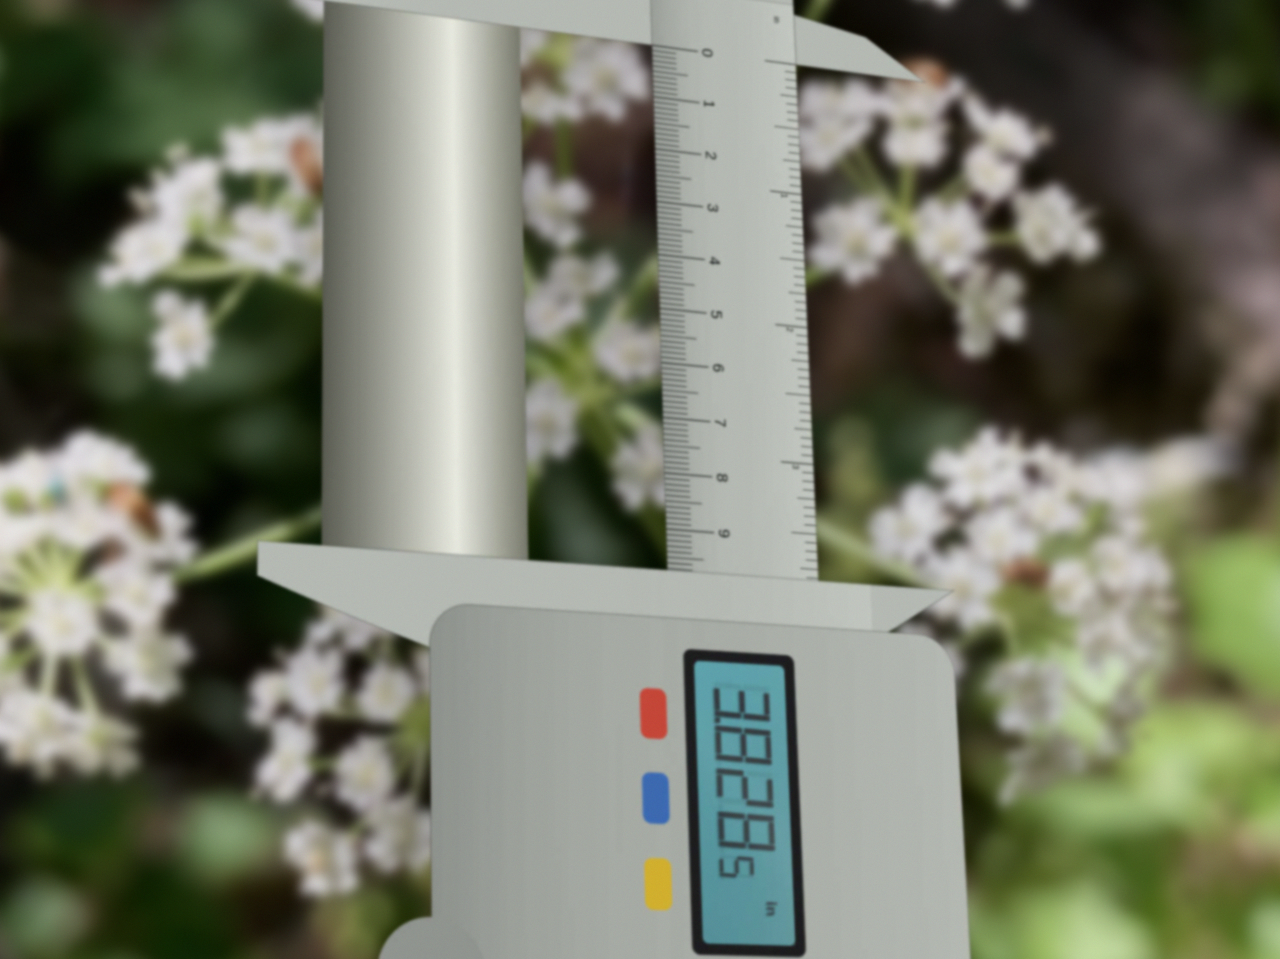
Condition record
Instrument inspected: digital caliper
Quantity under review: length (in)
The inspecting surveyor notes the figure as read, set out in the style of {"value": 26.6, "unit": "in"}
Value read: {"value": 3.8285, "unit": "in"}
